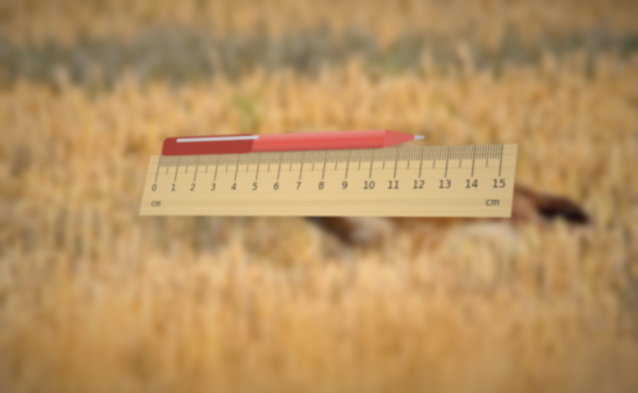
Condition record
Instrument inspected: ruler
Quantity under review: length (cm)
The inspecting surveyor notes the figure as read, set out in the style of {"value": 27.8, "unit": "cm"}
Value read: {"value": 12, "unit": "cm"}
